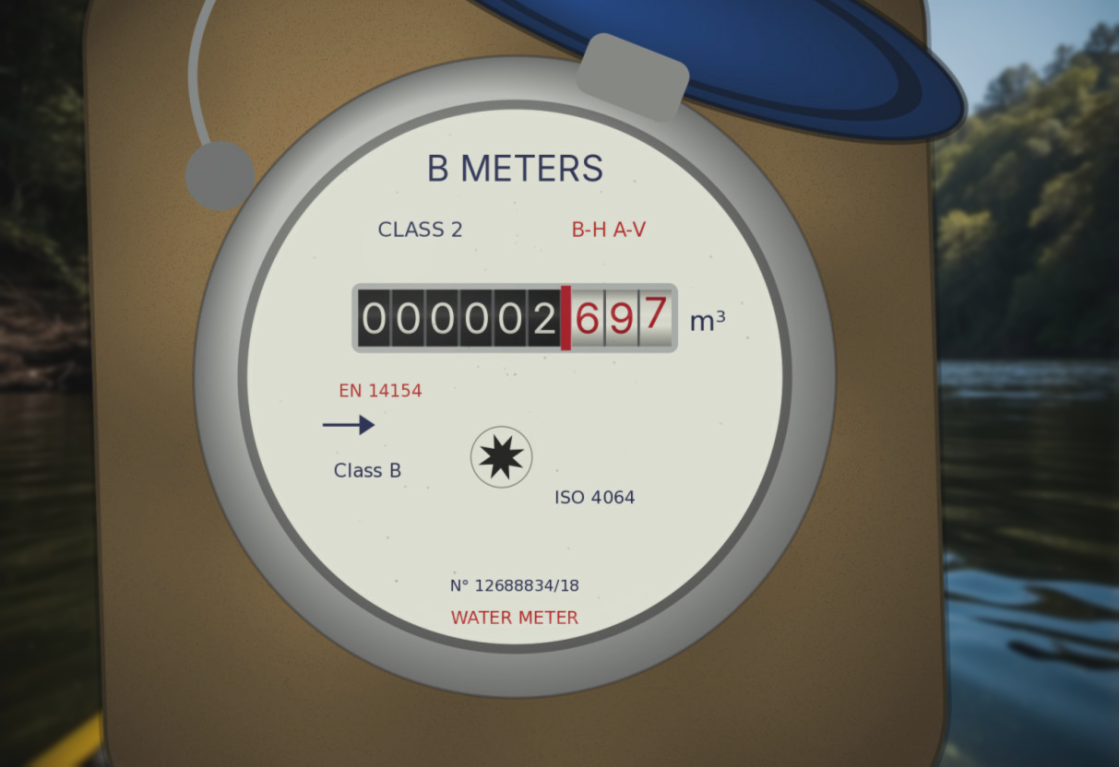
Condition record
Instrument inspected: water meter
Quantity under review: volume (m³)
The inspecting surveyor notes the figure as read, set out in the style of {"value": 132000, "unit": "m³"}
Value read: {"value": 2.697, "unit": "m³"}
